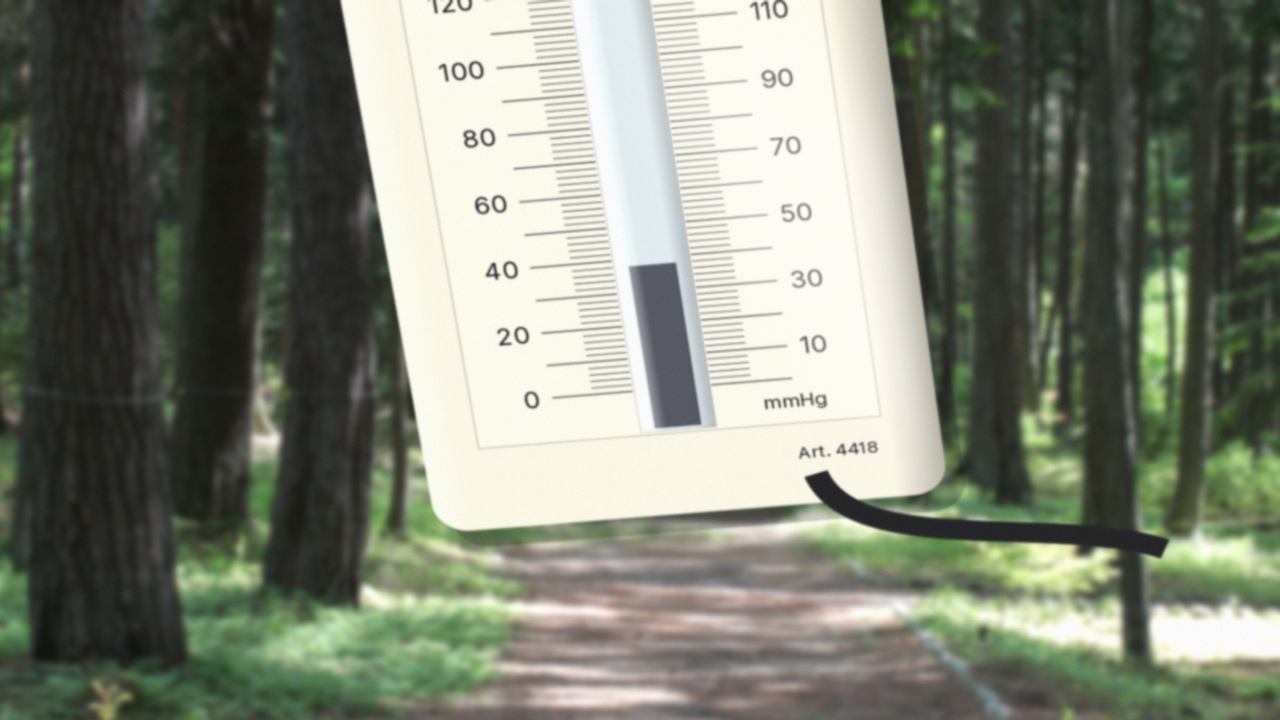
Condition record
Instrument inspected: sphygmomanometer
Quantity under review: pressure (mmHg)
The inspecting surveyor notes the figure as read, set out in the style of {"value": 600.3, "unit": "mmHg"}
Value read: {"value": 38, "unit": "mmHg"}
